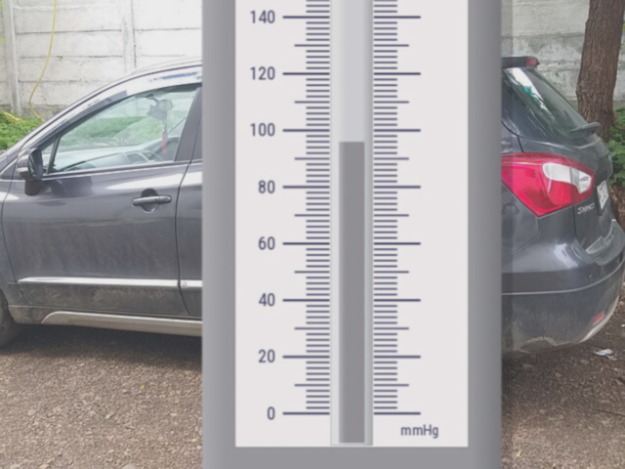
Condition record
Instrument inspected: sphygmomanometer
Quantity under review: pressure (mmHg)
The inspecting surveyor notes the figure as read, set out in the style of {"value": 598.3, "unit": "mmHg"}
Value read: {"value": 96, "unit": "mmHg"}
